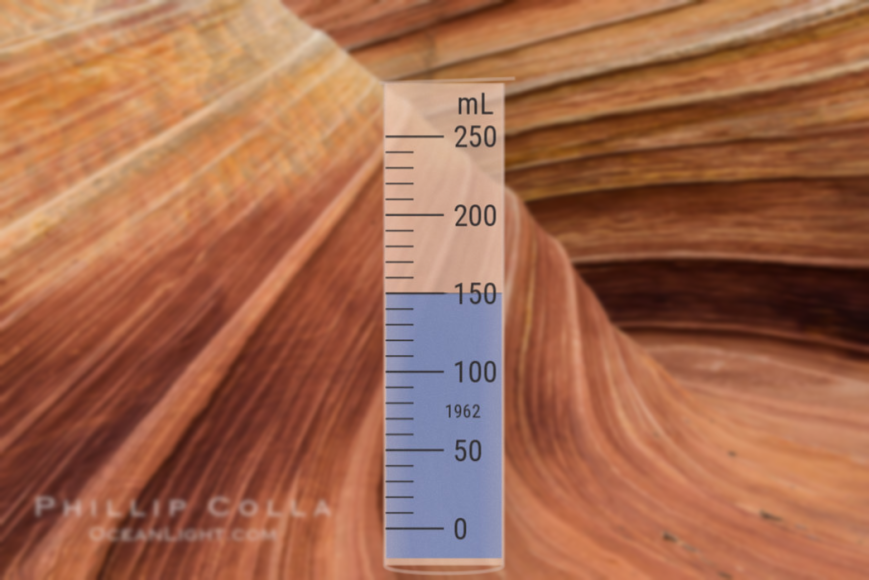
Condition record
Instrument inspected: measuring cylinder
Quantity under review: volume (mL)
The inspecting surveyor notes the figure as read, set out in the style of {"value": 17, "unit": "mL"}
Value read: {"value": 150, "unit": "mL"}
